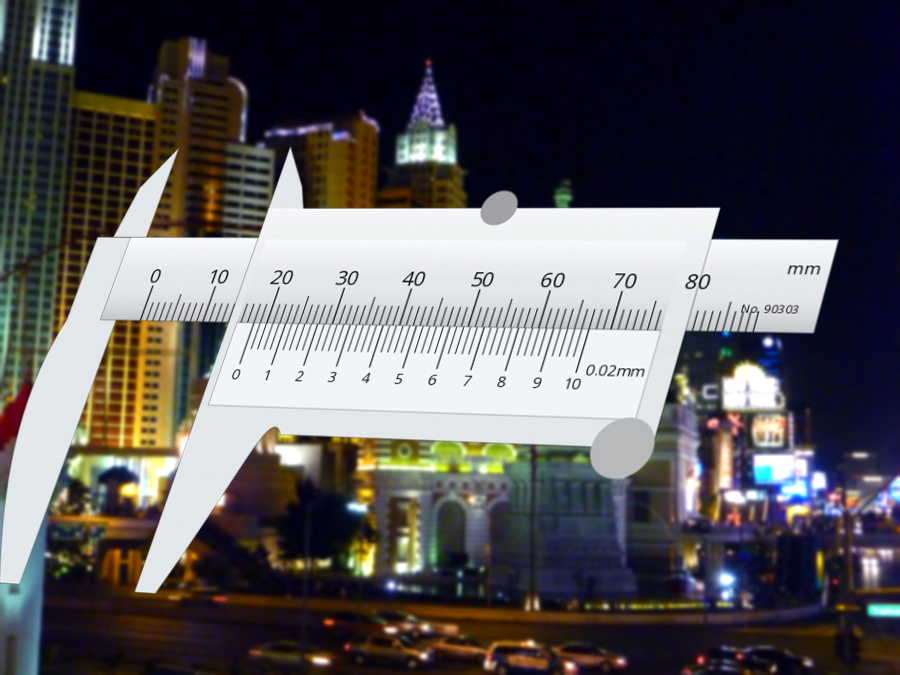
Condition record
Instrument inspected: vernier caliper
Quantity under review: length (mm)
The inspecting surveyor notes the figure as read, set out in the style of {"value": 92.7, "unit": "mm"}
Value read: {"value": 18.0, "unit": "mm"}
